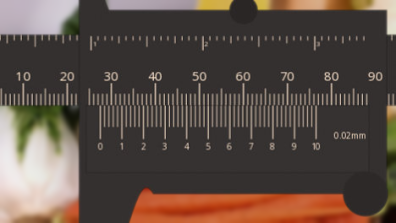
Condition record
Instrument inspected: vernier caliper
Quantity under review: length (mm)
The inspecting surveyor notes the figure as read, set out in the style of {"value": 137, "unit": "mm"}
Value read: {"value": 27.5, "unit": "mm"}
